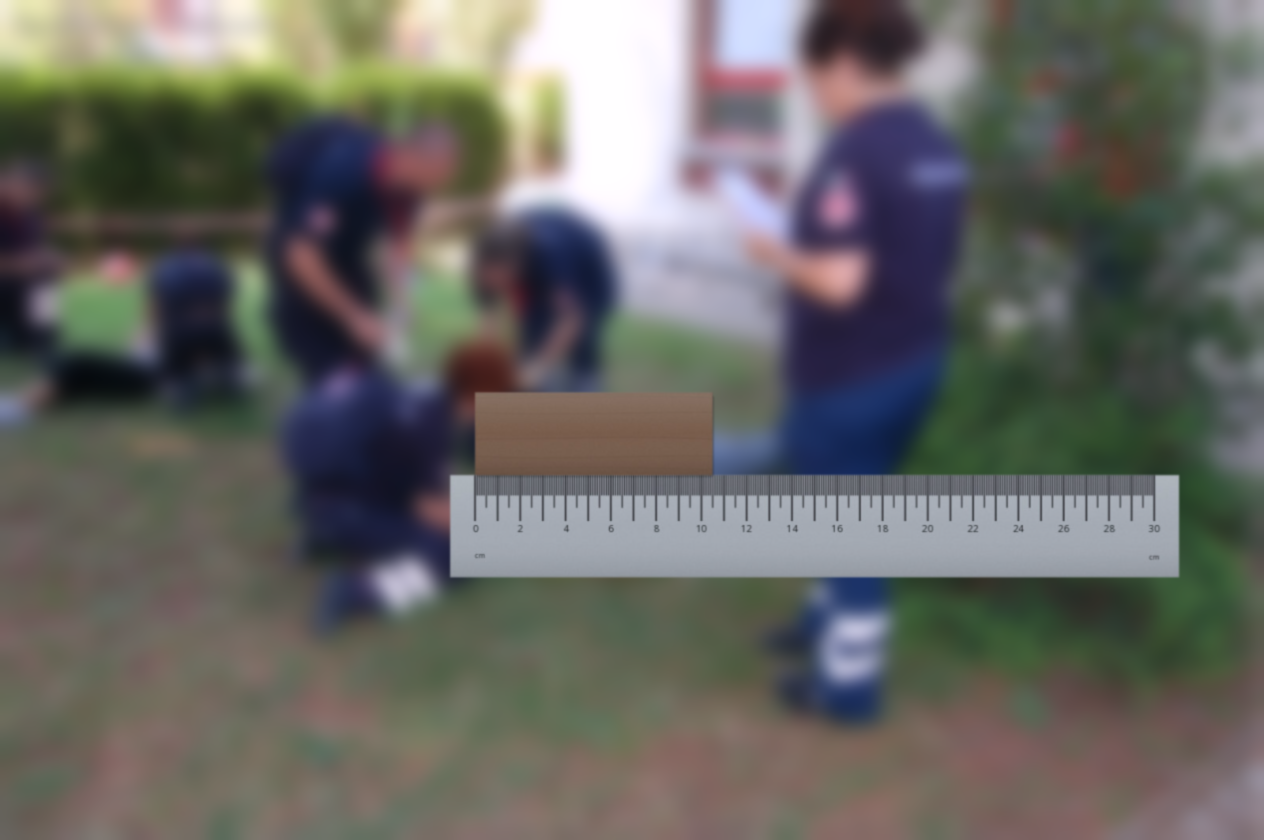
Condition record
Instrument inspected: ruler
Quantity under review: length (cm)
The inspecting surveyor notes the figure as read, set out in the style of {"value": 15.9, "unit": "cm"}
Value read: {"value": 10.5, "unit": "cm"}
